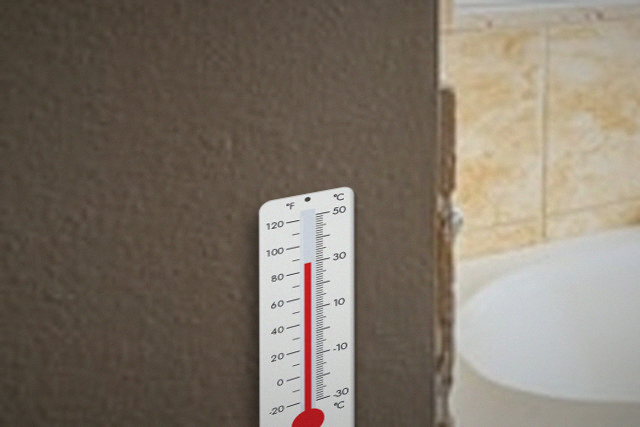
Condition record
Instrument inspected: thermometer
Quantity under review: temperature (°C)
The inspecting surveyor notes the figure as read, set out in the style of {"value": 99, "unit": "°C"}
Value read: {"value": 30, "unit": "°C"}
